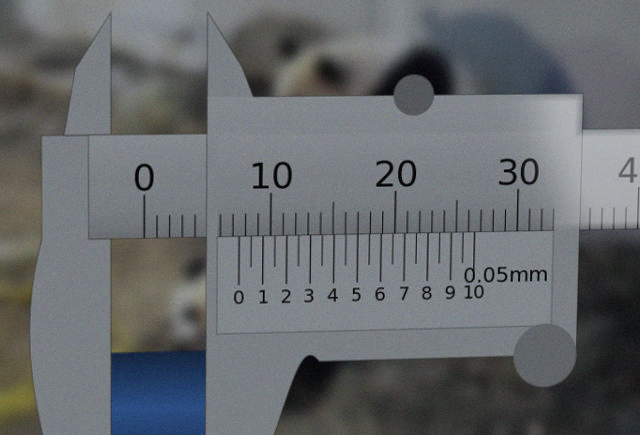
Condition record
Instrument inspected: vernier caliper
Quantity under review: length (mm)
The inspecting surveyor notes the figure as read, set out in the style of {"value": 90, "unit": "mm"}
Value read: {"value": 7.5, "unit": "mm"}
